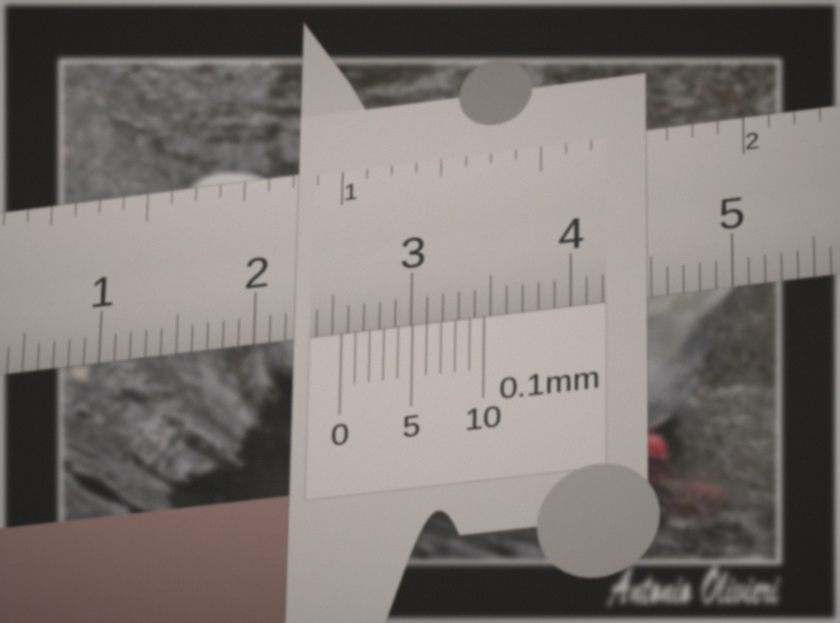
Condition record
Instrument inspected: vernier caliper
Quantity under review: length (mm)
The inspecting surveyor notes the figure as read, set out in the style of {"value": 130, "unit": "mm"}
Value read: {"value": 25.6, "unit": "mm"}
